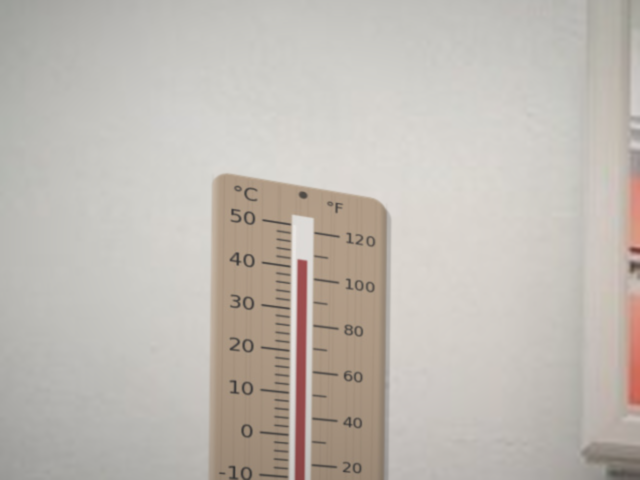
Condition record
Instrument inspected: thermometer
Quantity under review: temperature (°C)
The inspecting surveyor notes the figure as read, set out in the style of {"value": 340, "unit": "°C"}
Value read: {"value": 42, "unit": "°C"}
